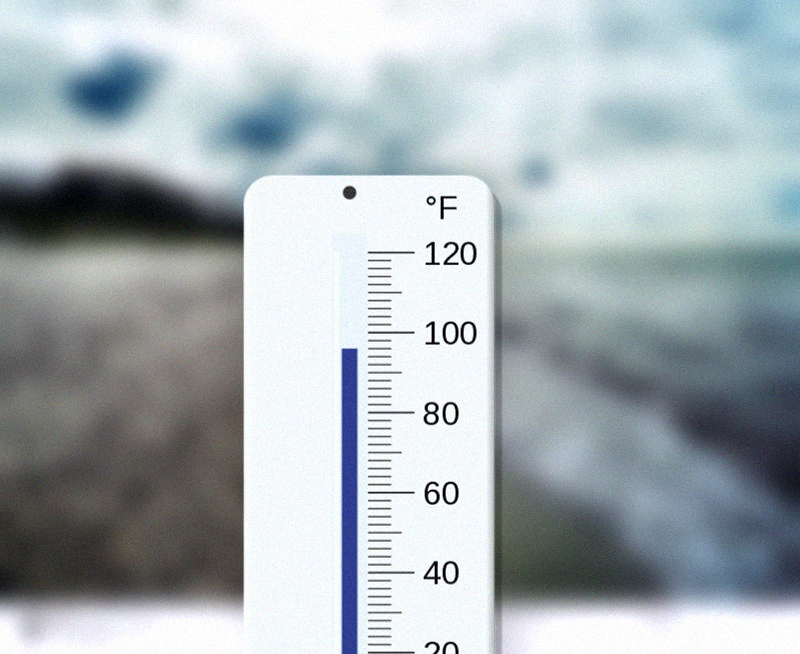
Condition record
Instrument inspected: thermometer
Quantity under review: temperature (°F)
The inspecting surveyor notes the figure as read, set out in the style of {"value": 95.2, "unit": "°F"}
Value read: {"value": 96, "unit": "°F"}
